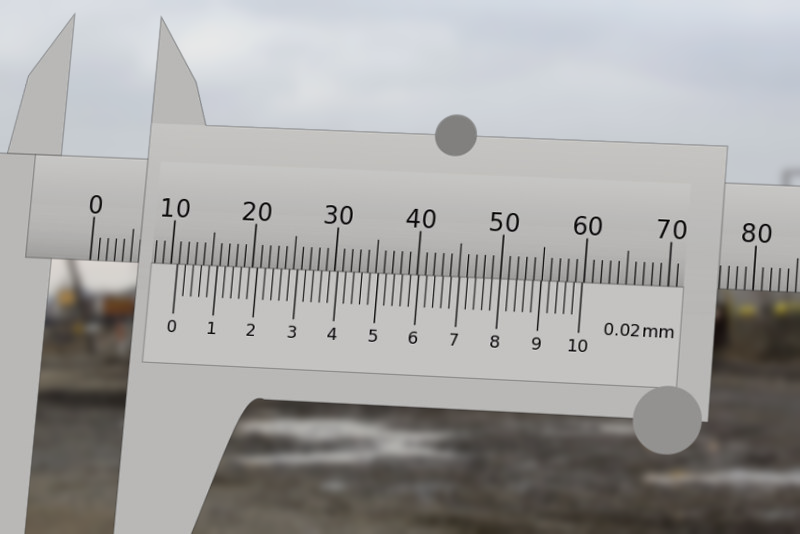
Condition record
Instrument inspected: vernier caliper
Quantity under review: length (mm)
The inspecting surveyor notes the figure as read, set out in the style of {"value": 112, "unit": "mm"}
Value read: {"value": 10.8, "unit": "mm"}
